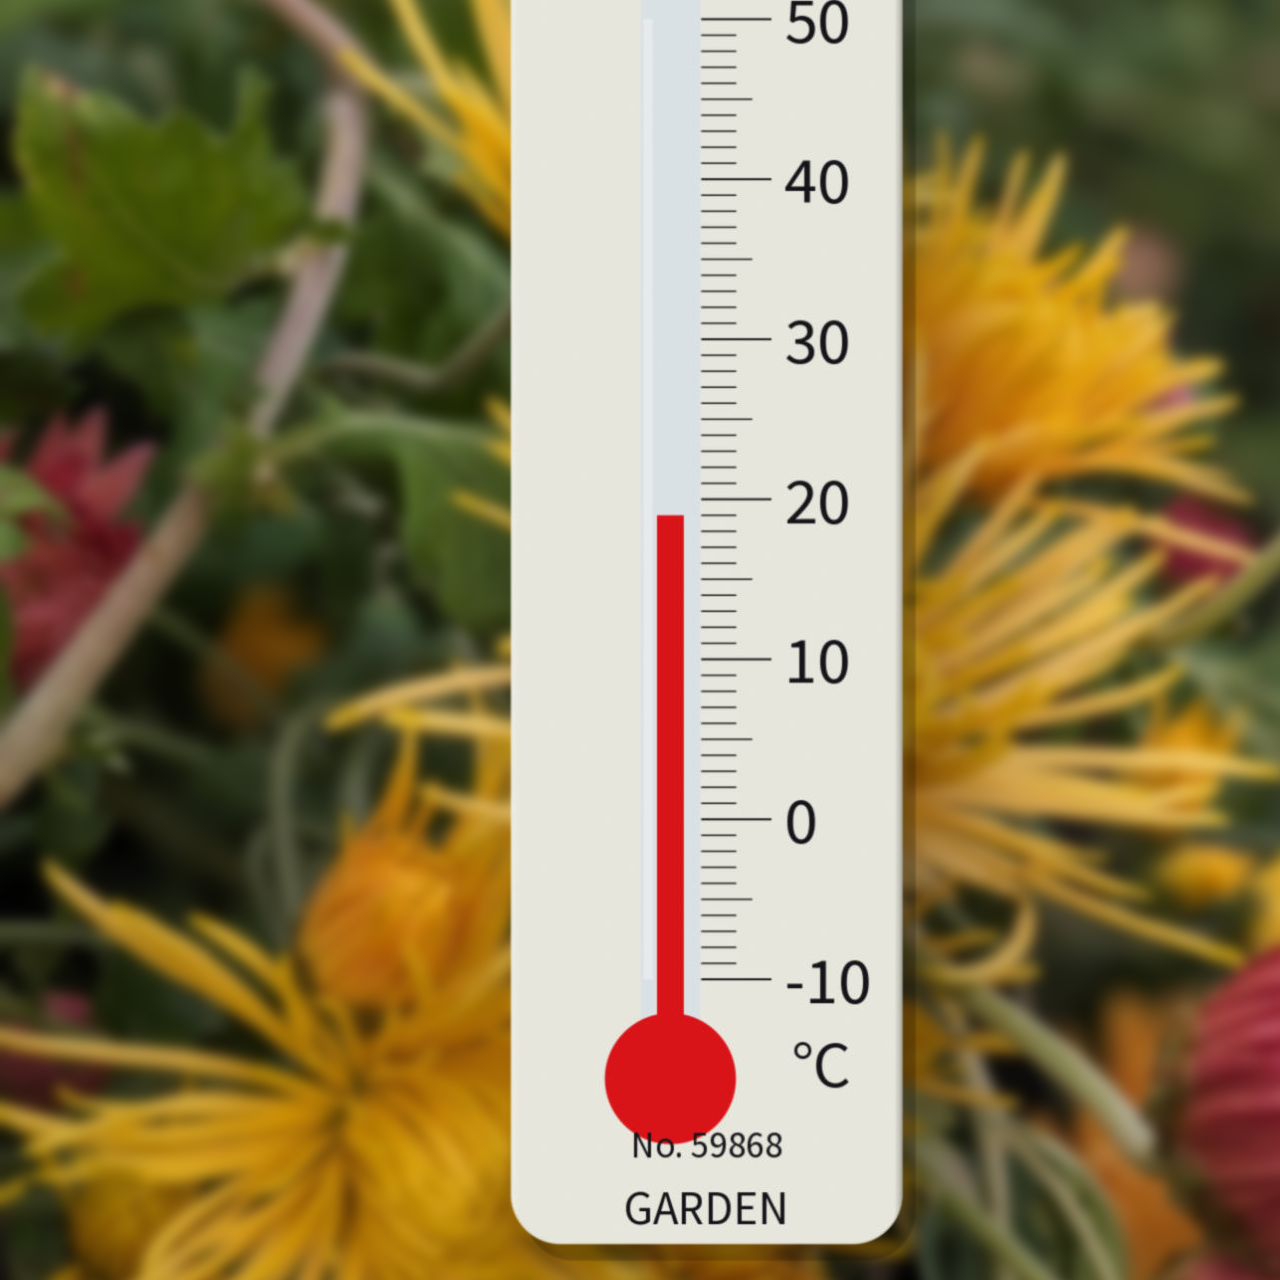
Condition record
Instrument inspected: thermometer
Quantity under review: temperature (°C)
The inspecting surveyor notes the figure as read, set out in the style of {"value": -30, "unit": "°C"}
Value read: {"value": 19, "unit": "°C"}
